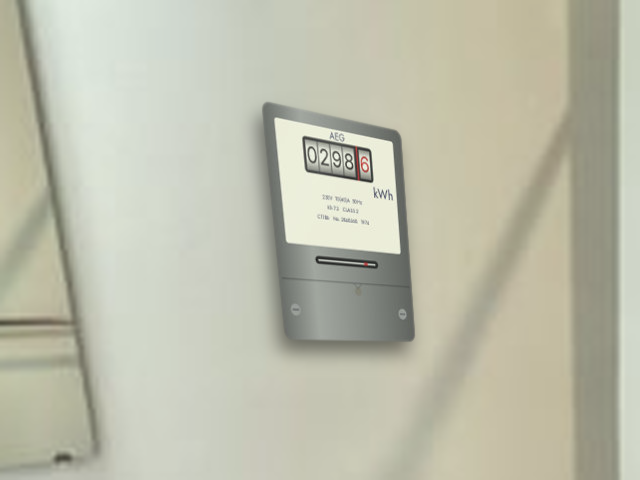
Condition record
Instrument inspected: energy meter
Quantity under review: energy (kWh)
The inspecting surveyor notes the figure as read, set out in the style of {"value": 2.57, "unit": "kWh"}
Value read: {"value": 298.6, "unit": "kWh"}
